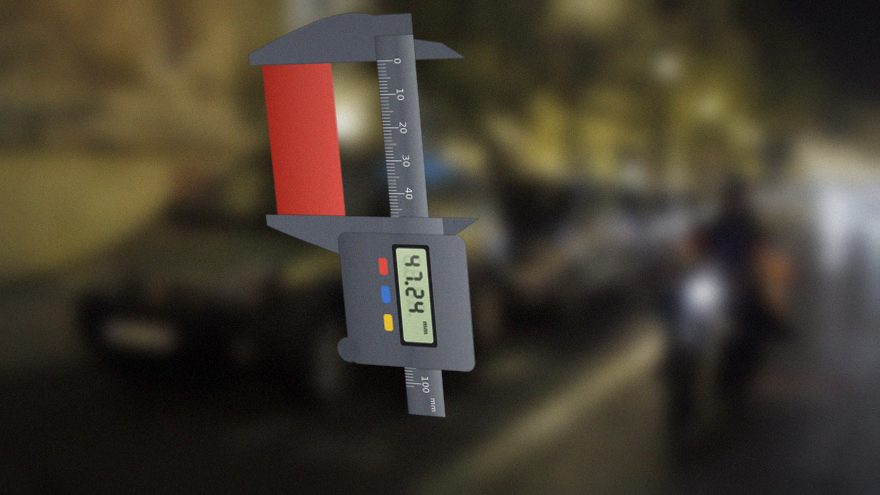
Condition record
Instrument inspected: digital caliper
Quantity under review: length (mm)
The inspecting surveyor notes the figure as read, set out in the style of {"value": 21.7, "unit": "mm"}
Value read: {"value": 47.24, "unit": "mm"}
